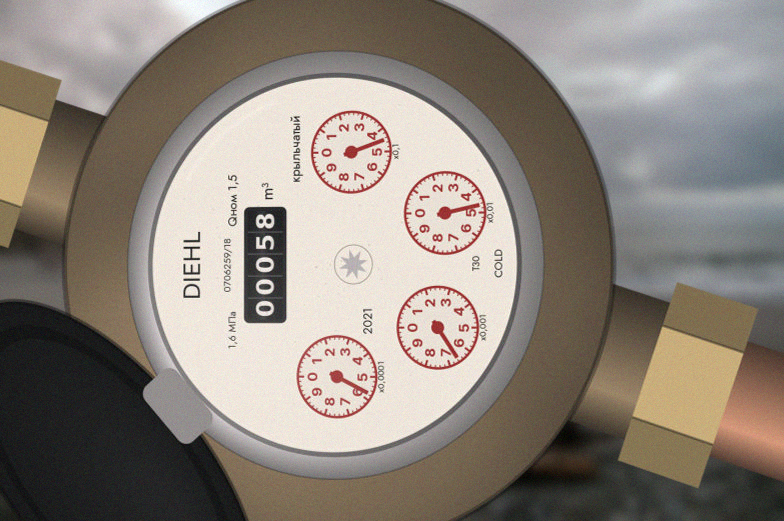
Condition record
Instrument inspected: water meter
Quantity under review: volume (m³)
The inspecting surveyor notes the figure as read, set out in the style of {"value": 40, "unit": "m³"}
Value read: {"value": 58.4465, "unit": "m³"}
